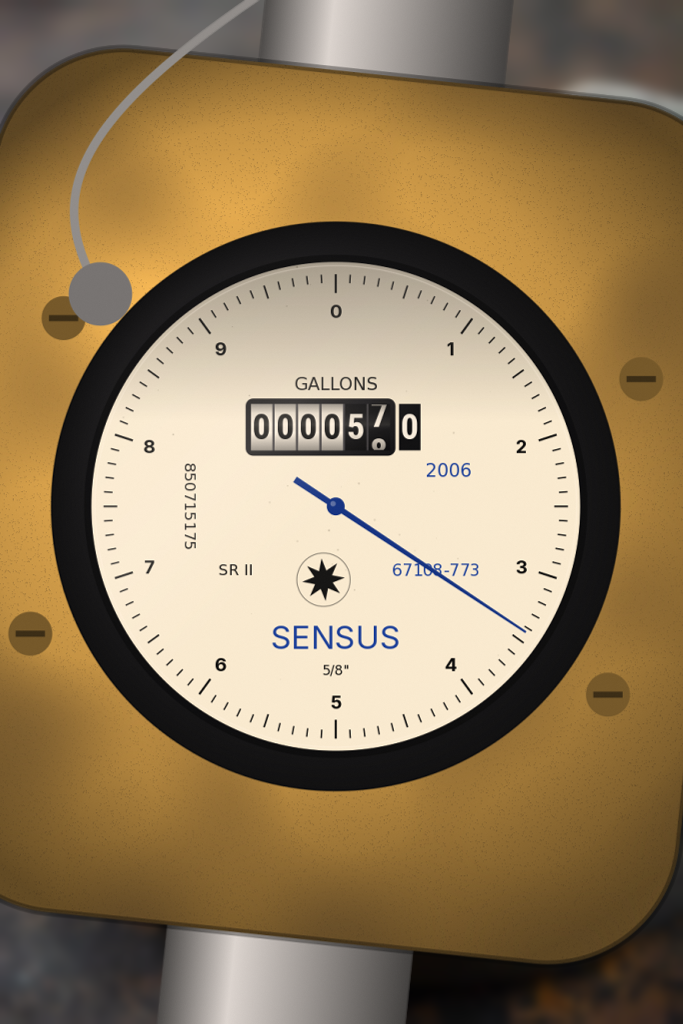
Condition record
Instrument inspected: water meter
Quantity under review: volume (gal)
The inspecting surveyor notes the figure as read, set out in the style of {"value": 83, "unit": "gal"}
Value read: {"value": 573.4, "unit": "gal"}
